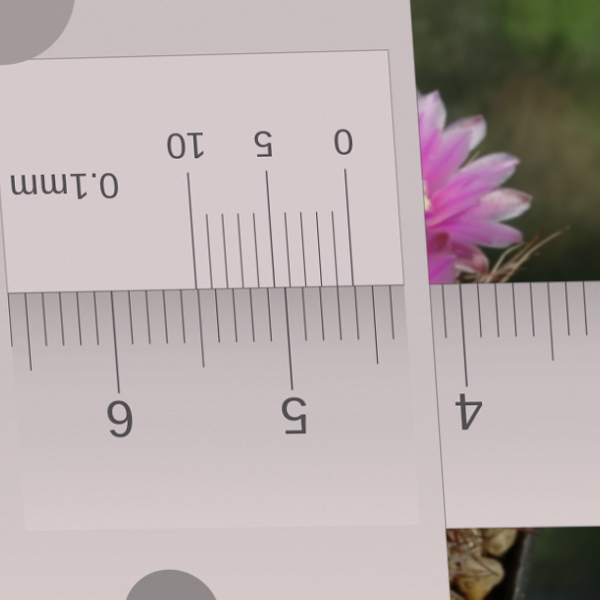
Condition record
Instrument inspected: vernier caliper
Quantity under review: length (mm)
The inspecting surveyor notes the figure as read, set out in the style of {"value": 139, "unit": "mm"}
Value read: {"value": 46.1, "unit": "mm"}
